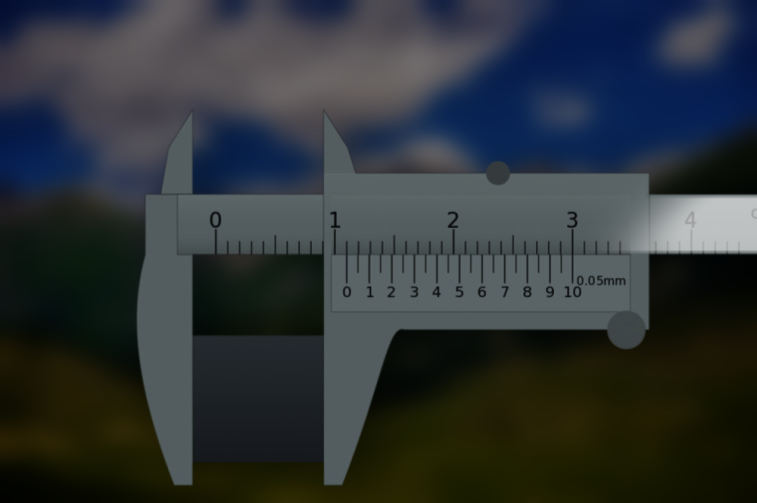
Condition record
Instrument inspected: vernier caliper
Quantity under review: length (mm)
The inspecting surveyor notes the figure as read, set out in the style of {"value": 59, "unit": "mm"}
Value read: {"value": 11.0, "unit": "mm"}
